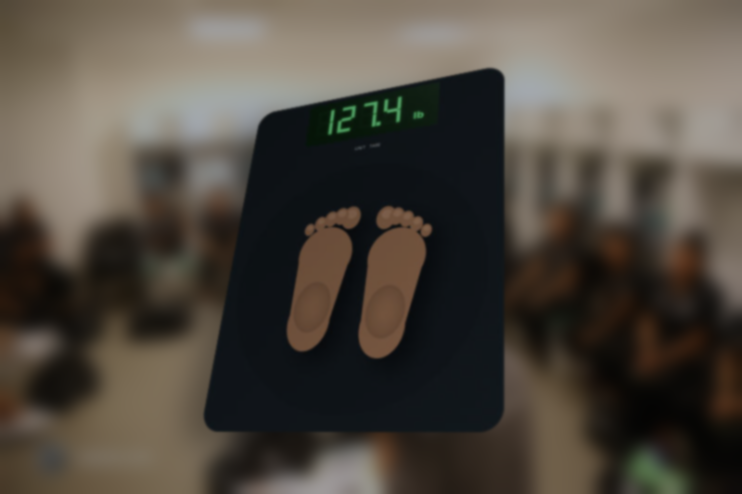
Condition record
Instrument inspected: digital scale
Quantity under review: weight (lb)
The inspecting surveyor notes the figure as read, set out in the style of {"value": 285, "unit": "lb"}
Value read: {"value": 127.4, "unit": "lb"}
